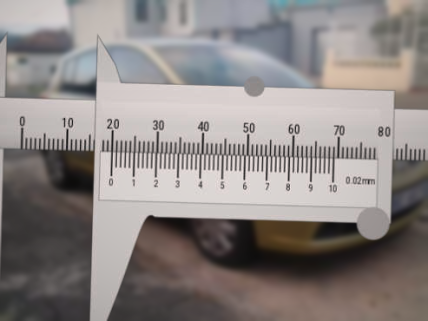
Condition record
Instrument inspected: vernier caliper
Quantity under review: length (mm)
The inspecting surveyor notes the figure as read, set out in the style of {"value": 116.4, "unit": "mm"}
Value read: {"value": 20.0, "unit": "mm"}
